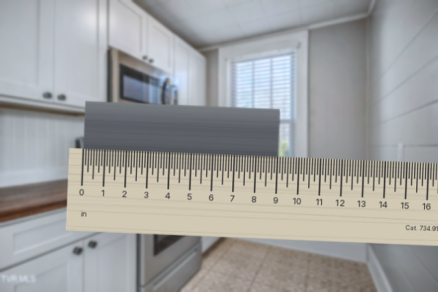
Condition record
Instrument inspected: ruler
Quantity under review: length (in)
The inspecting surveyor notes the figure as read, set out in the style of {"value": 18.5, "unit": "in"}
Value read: {"value": 9, "unit": "in"}
